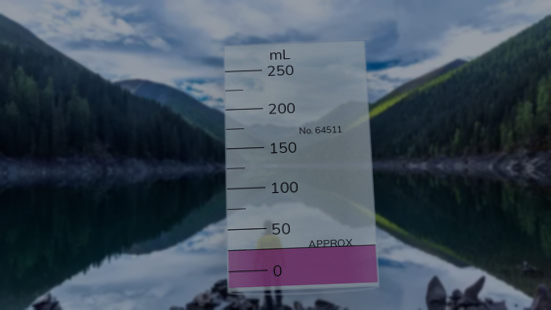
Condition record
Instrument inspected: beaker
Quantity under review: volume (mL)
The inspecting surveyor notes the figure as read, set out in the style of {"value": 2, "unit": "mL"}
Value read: {"value": 25, "unit": "mL"}
